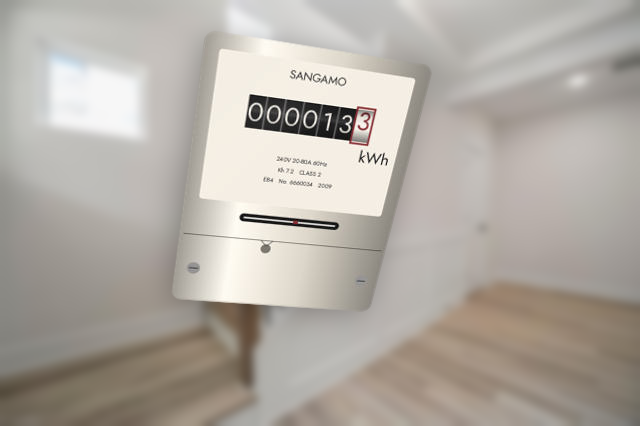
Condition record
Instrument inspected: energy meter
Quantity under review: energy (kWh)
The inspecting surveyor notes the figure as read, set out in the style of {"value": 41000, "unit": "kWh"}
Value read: {"value": 13.3, "unit": "kWh"}
